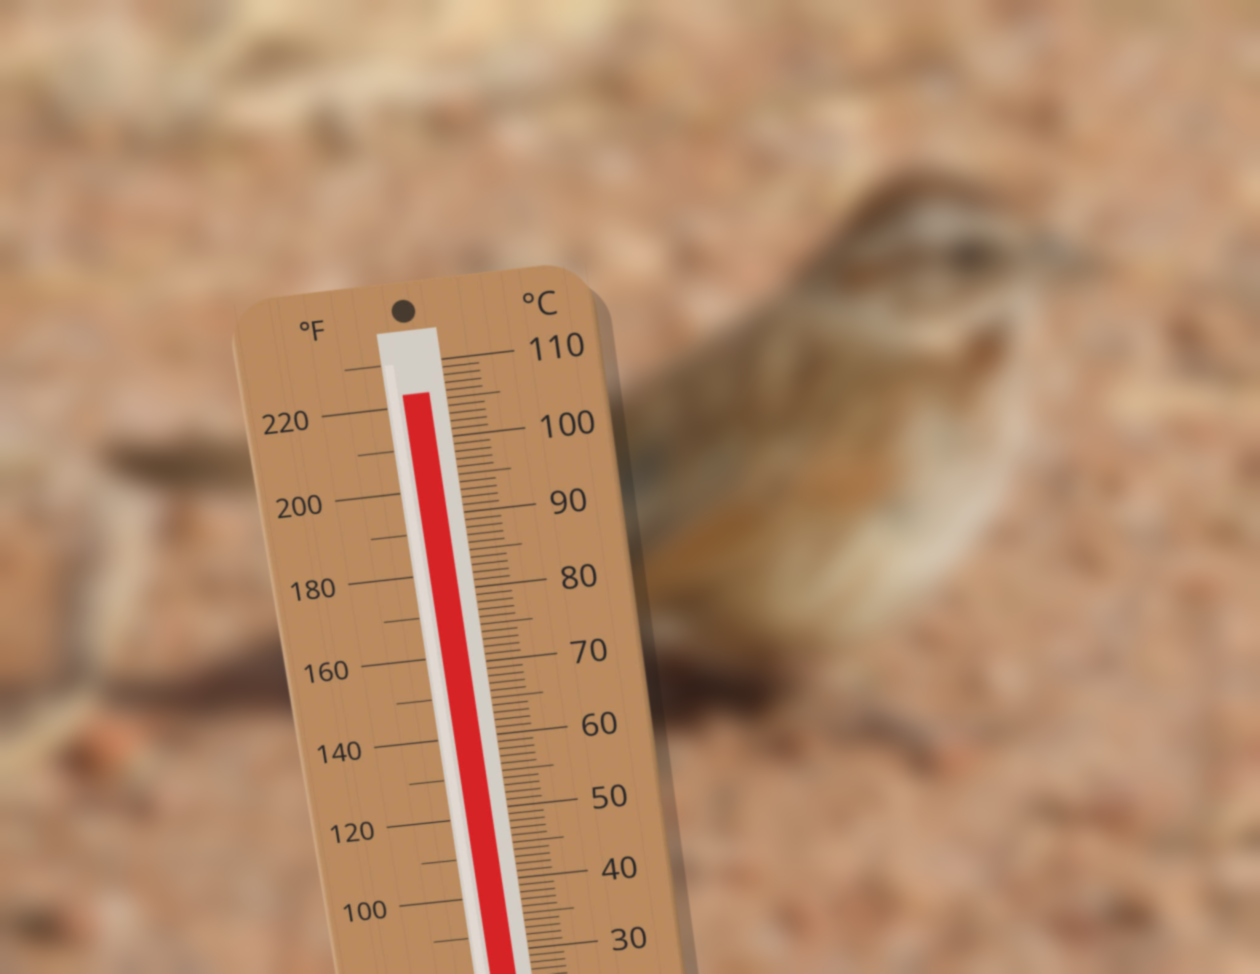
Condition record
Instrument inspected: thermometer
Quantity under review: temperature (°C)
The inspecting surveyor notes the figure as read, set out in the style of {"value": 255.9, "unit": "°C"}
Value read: {"value": 106, "unit": "°C"}
